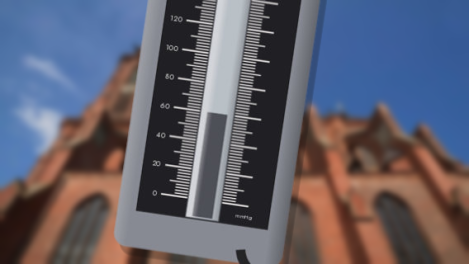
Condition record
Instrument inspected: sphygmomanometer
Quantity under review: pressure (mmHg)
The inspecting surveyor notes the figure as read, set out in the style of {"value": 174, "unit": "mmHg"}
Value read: {"value": 60, "unit": "mmHg"}
